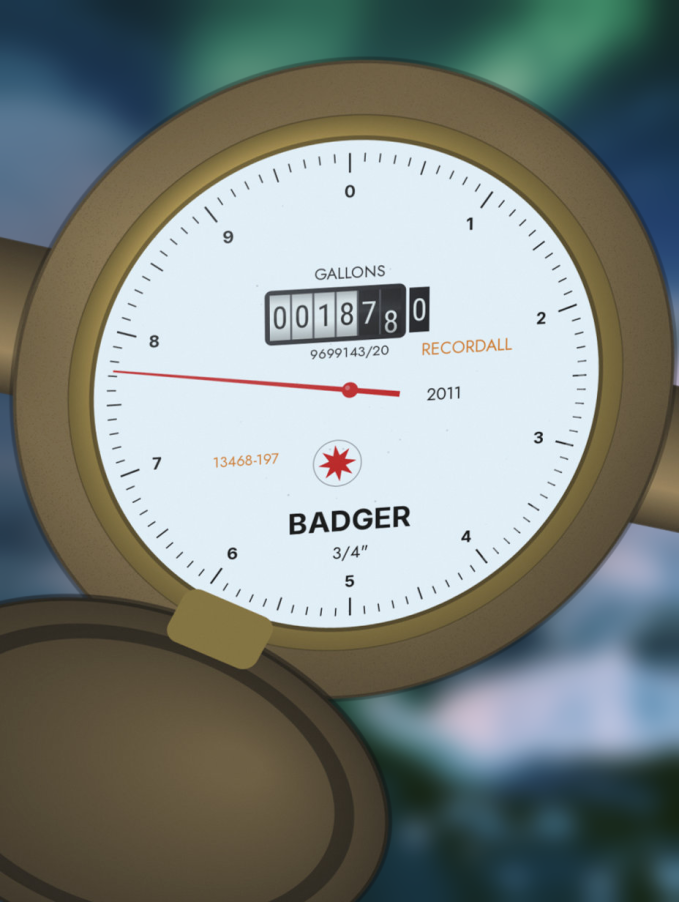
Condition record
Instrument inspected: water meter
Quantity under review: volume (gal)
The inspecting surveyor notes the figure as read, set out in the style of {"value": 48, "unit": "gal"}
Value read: {"value": 18777.7, "unit": "gal"}
